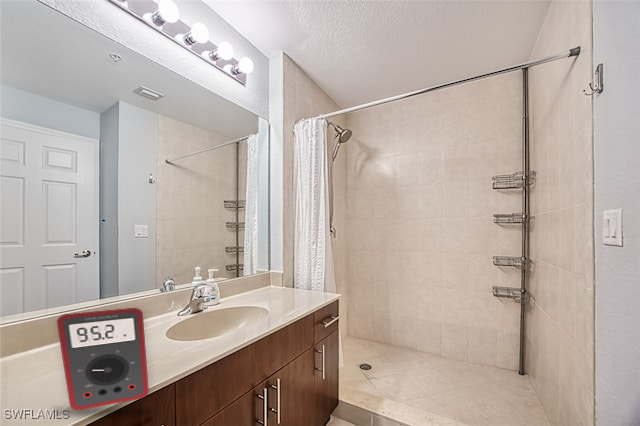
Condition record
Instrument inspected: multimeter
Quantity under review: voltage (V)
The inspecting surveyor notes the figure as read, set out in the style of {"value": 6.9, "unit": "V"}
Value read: {"value": 95.2, "unit": "V"}
